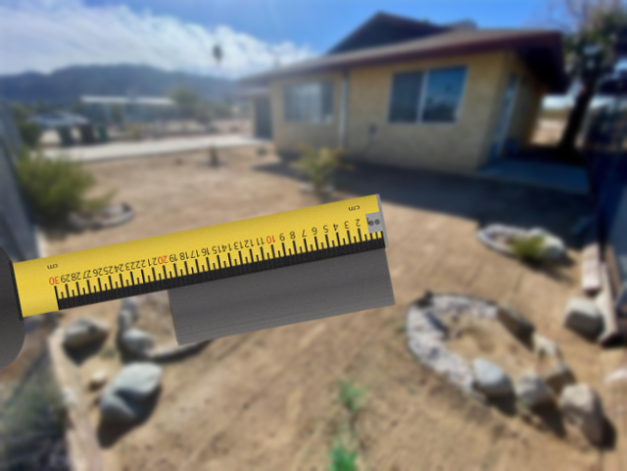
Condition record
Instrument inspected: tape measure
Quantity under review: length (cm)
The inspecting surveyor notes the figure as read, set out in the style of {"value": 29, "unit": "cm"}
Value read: {"value": 20, "unit": "cm"}
